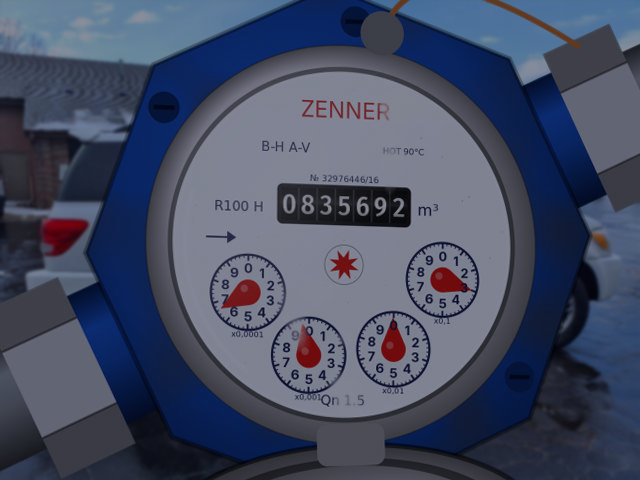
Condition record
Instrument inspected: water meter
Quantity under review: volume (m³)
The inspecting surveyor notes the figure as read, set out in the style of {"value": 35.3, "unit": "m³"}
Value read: {"value": 835692.2996, "unit": "m³"}
